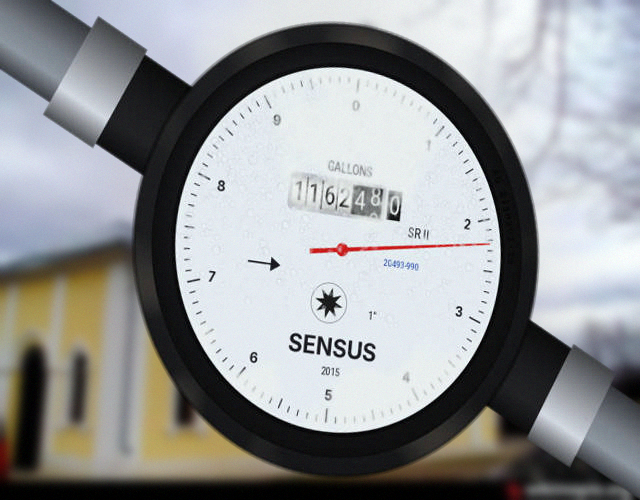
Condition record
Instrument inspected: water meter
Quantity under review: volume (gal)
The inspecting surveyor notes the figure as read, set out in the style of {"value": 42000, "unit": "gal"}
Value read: {"value": 1162482.2, "unit": "gal"}
